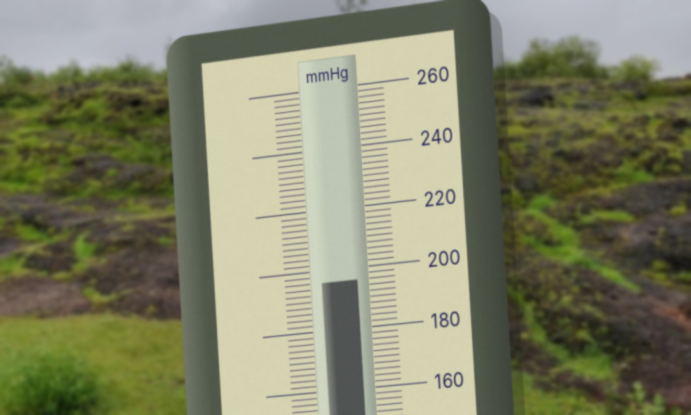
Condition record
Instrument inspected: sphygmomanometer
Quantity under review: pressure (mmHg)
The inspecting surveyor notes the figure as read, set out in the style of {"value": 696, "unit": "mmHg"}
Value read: {"value": 196, "unit": "mmHg"}
